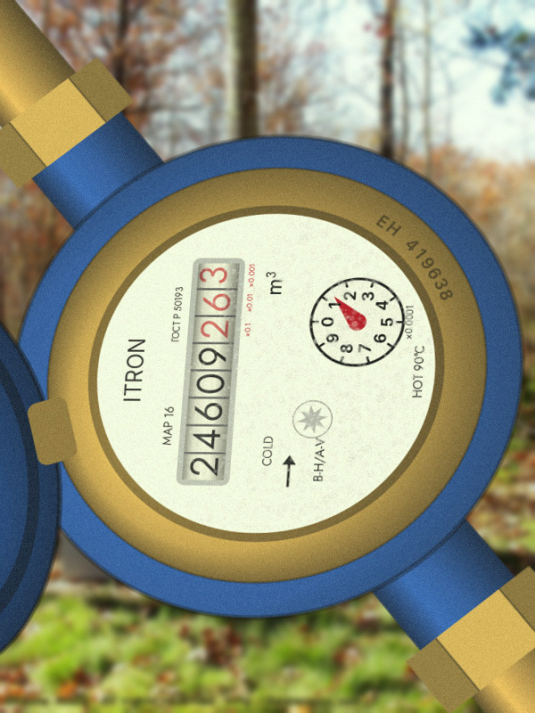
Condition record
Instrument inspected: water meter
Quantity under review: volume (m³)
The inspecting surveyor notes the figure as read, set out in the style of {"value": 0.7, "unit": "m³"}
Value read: {"value": 24609.2631, "unit": "m³"}
